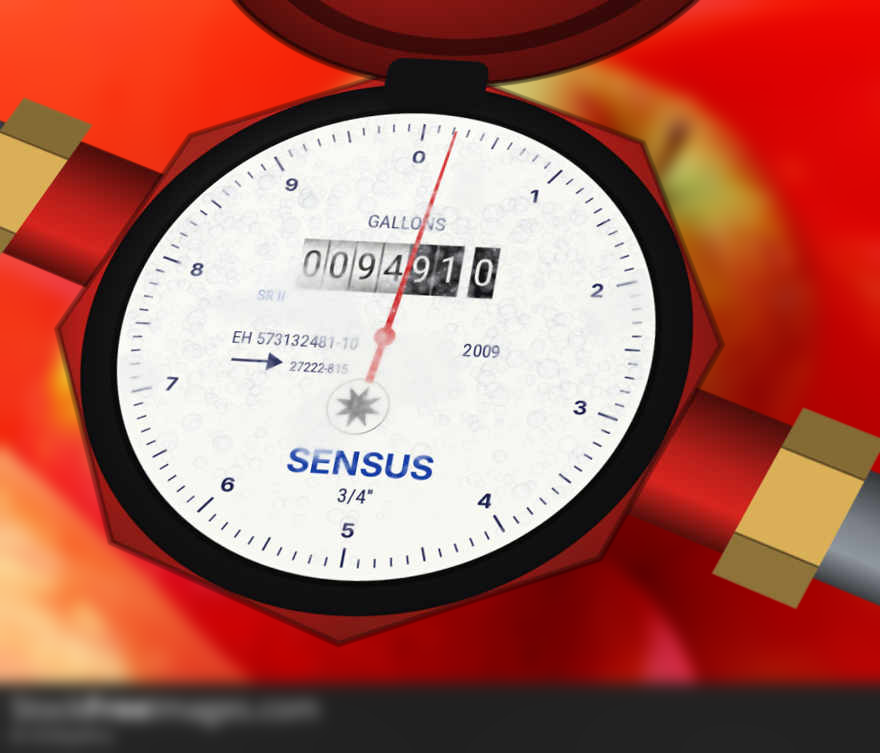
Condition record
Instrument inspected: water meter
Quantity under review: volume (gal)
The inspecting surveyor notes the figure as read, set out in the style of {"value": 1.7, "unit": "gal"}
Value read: {"value": 94910.2, "unit": "gal"}
